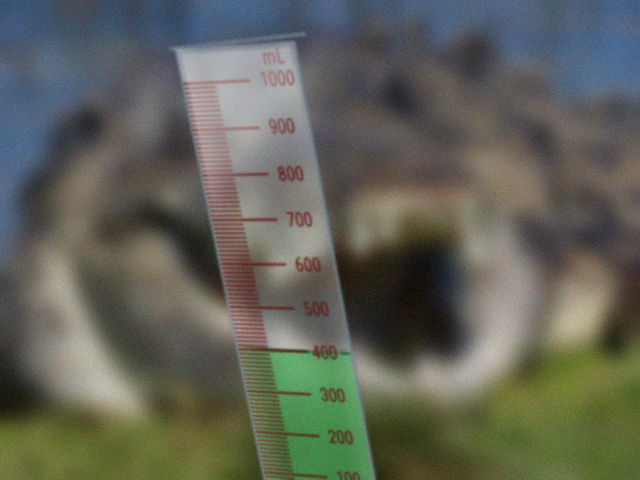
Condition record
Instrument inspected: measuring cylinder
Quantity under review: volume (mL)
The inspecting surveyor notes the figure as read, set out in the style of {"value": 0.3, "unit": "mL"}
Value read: {"value": 400, "unit": "mL"}
